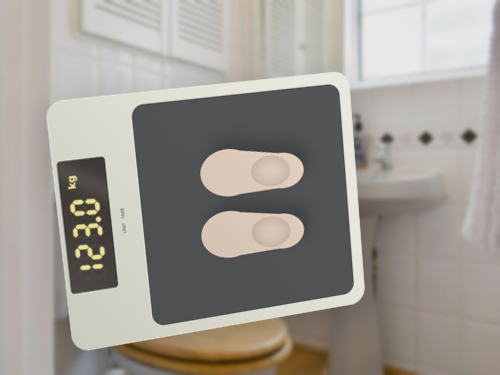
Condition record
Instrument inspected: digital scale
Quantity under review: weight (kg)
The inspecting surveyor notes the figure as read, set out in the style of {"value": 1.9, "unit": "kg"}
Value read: {"value": 123.0, "unit": "kg"}
